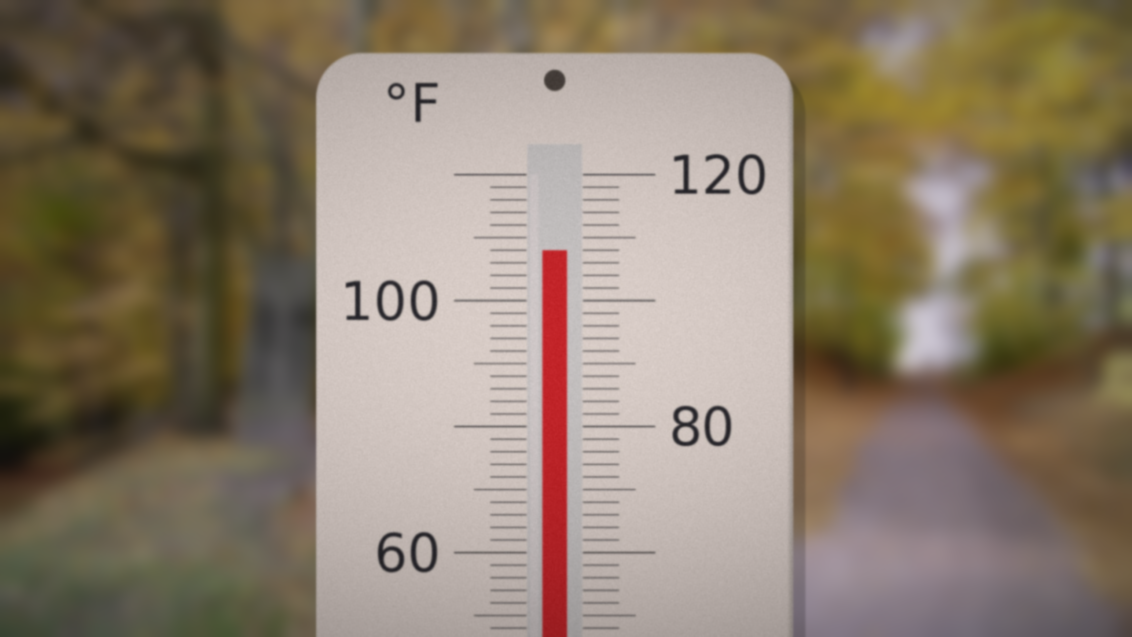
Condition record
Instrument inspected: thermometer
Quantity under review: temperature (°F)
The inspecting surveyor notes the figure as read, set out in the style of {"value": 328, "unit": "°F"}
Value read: {"value": 108, "unit": "°F"}
